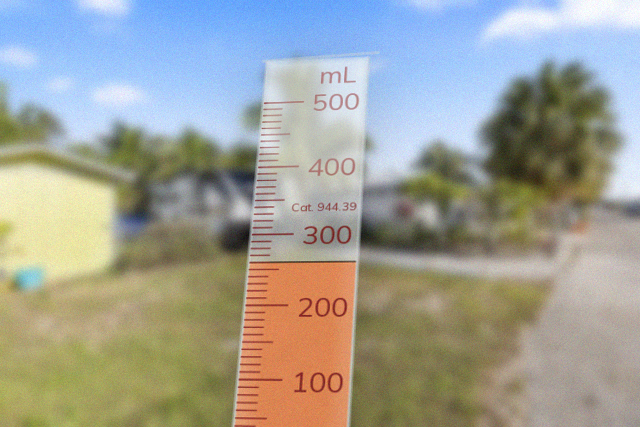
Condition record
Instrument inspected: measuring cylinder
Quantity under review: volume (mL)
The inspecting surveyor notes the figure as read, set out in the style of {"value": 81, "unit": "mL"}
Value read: {"value": 260, "unit": "mL"}
